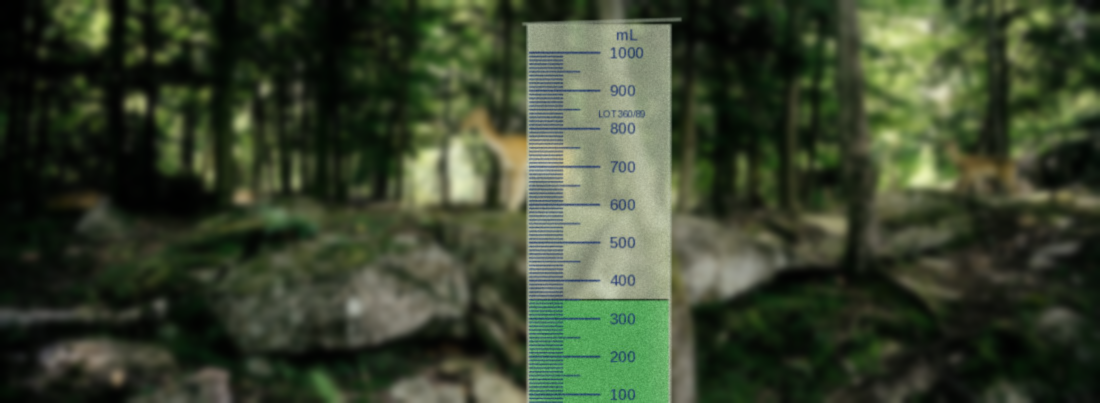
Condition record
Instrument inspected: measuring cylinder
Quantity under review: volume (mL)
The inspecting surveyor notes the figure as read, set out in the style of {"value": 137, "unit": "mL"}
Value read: {"value": 350, "unit": "mL"}
